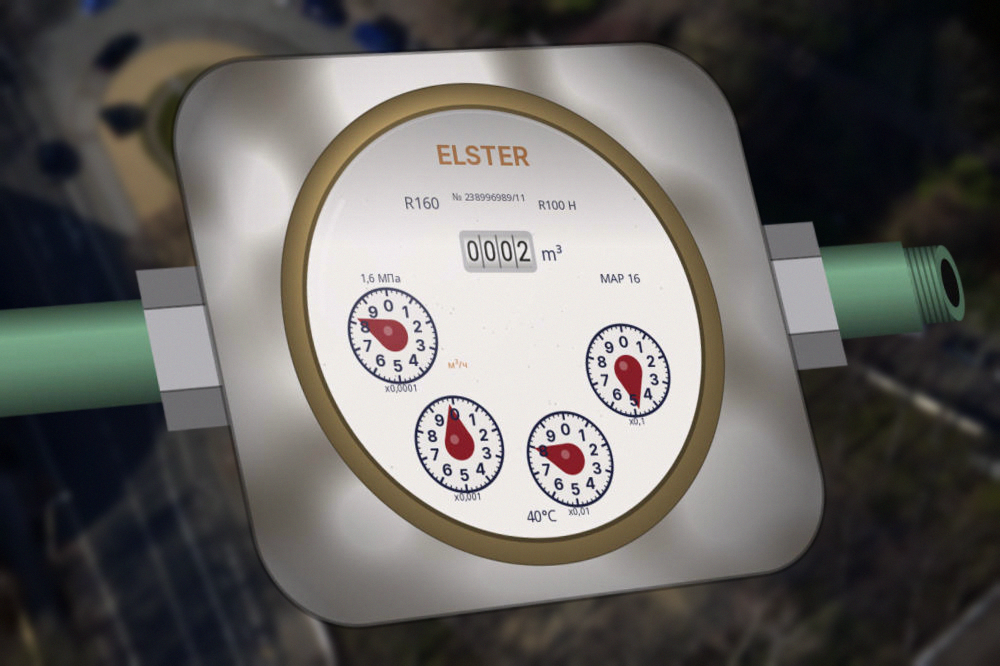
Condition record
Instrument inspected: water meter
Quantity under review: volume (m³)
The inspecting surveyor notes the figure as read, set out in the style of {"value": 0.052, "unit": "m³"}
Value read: {"value": 2.4798, "unit": "m³"}
